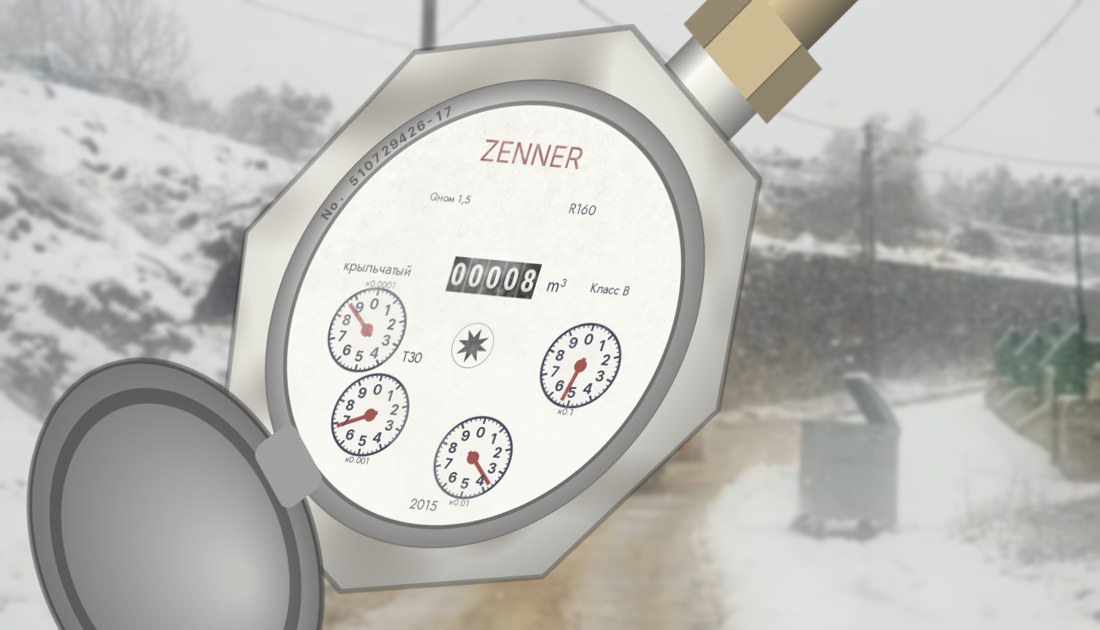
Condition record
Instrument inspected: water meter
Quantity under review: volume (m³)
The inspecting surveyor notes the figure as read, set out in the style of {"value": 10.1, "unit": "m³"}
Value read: {"value": 8.5368, "unit": "m³"}
